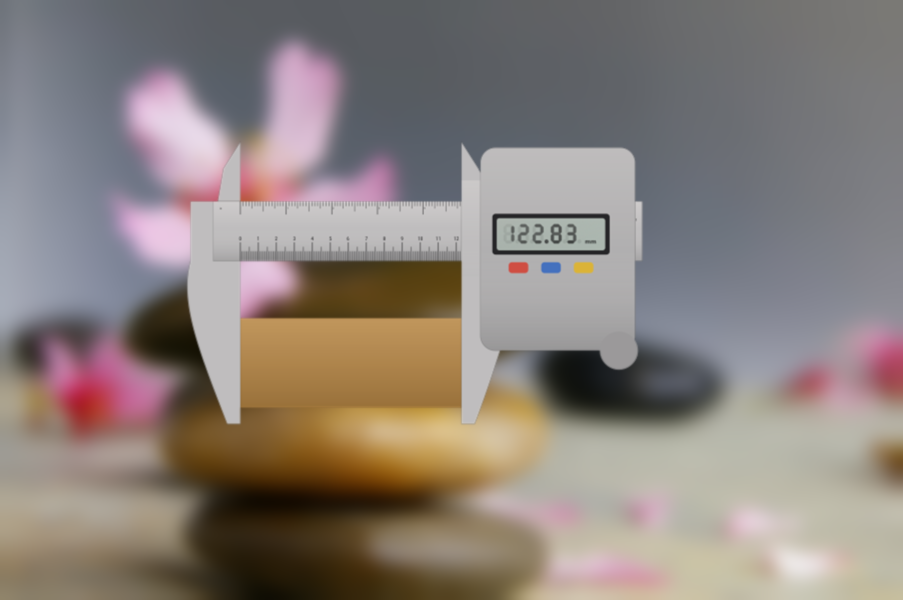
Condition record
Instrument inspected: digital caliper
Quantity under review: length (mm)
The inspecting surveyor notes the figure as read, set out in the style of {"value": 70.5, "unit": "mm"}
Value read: {"value": 122.83, "unit": "mm"}
